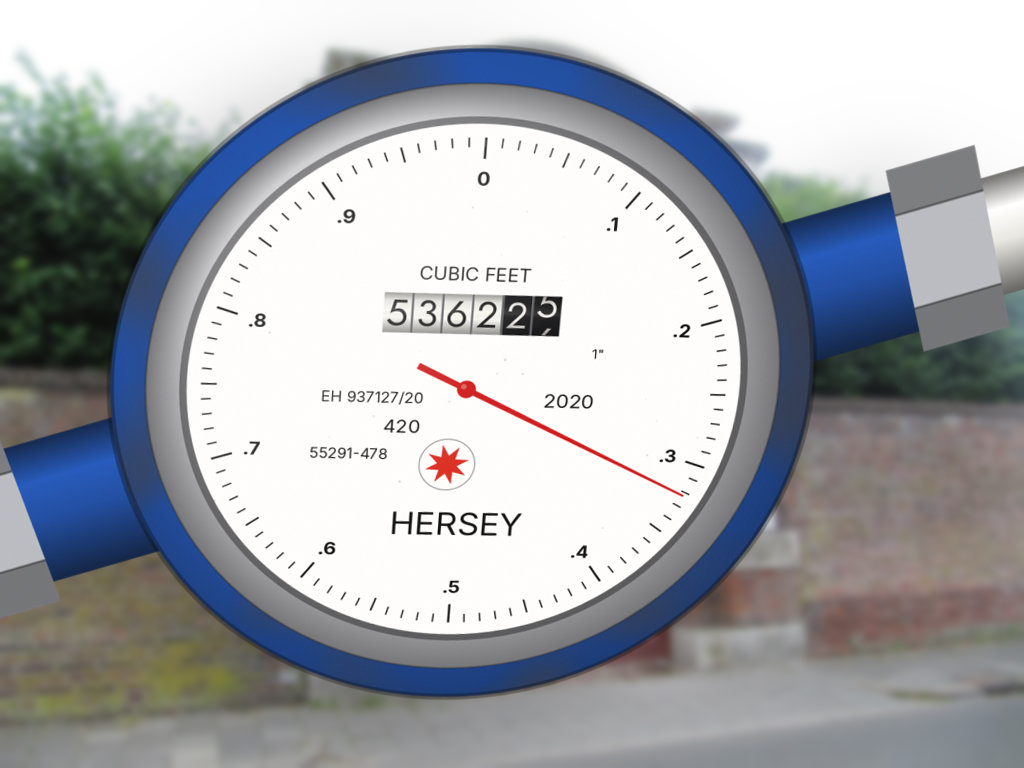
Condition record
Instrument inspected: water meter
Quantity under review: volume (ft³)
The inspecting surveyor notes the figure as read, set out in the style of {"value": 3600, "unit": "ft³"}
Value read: {"value": 536225.32, "unit": "ft³"}
